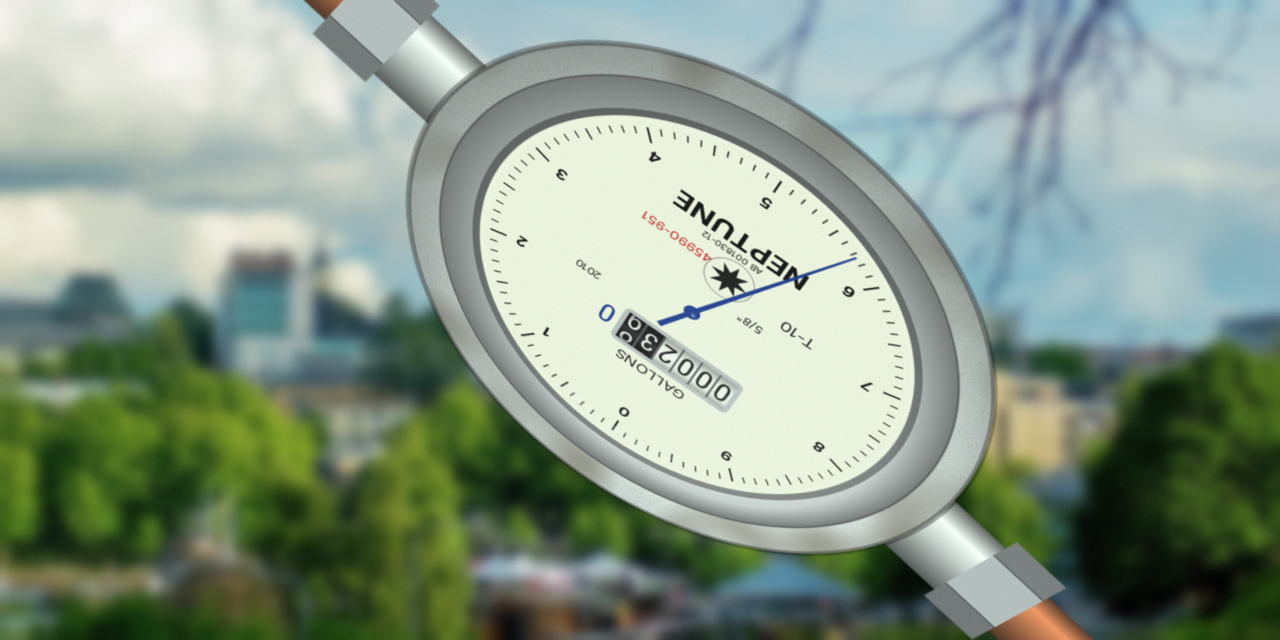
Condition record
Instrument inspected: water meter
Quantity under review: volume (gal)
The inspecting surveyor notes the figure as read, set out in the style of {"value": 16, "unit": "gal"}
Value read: {"value": 2385.7, "unit": "gal"}
